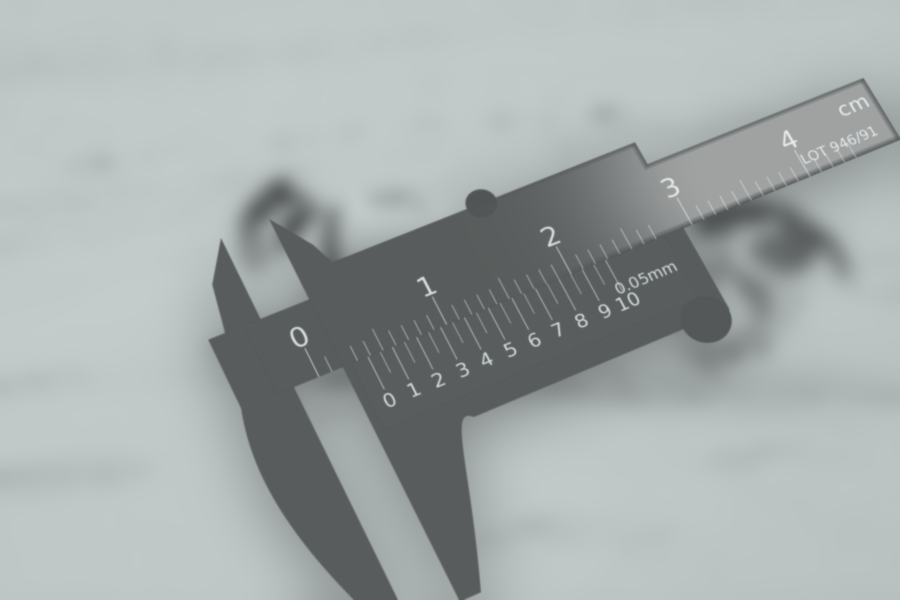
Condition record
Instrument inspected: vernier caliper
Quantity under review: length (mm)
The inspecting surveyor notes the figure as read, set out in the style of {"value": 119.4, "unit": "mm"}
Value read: {"value": 3.8, "unit": "mm"}
